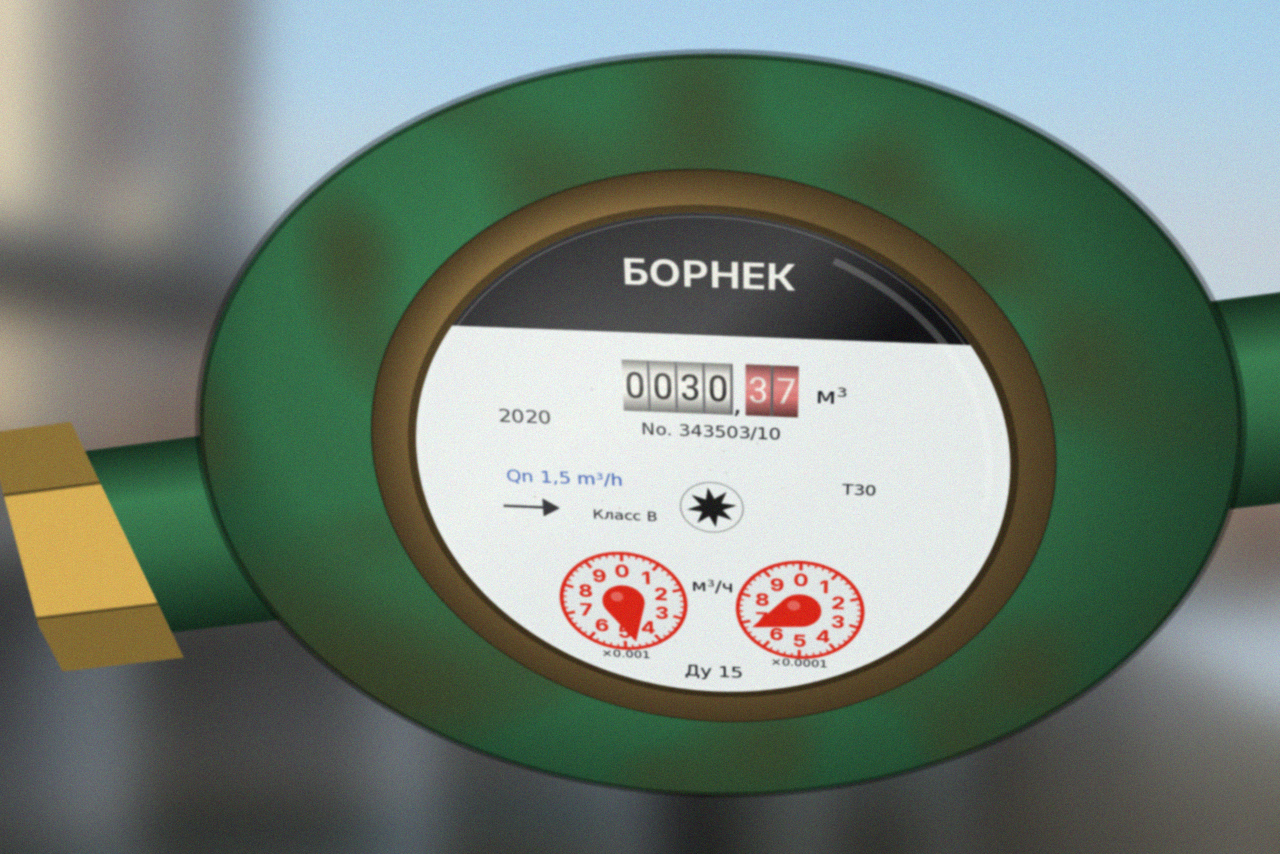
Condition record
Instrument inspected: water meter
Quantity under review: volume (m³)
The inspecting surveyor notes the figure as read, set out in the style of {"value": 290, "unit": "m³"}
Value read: {"value": 30.3746, "unit": "m³"}
